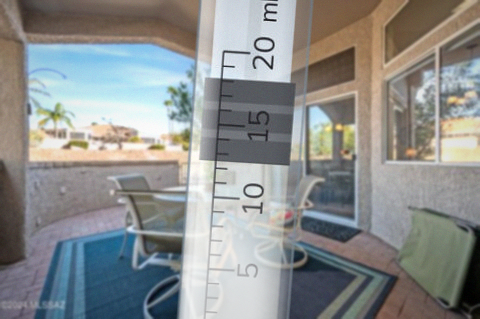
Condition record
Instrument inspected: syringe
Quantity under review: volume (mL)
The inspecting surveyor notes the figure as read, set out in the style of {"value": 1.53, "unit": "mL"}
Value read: {"value": 12.5, "unit": "mL"}
